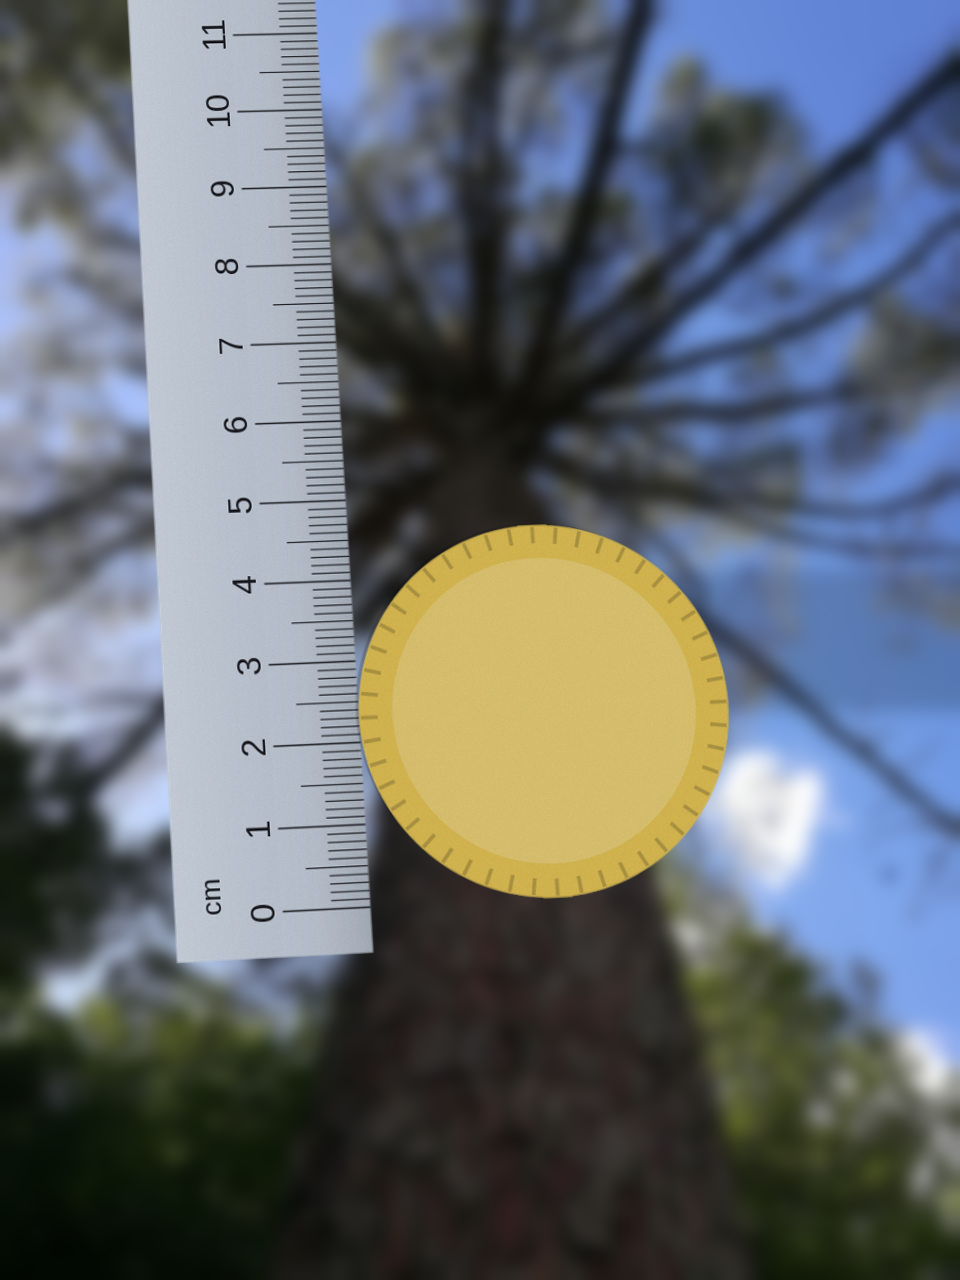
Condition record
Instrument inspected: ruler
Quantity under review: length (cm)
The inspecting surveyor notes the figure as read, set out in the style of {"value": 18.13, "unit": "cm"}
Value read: {"value": 4.6, "unit": "cm"}
